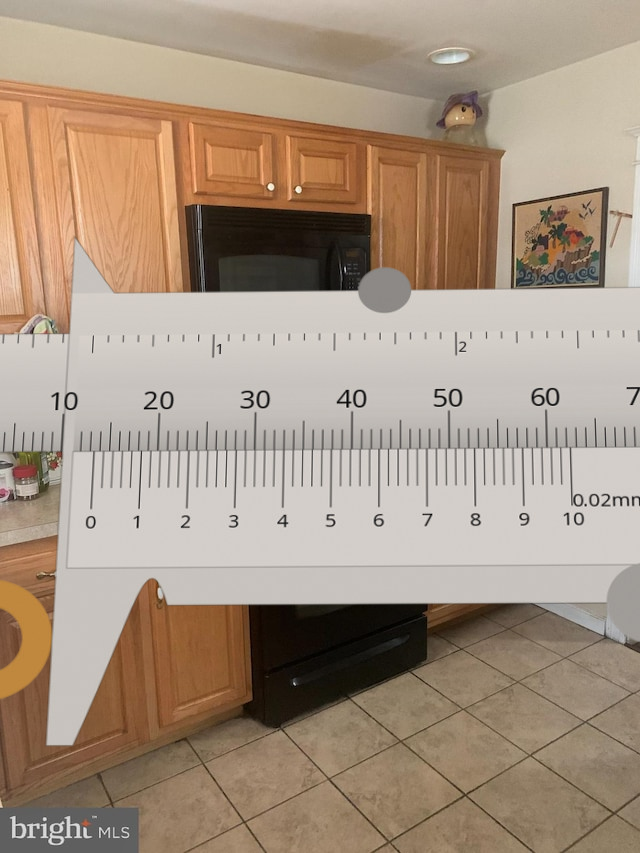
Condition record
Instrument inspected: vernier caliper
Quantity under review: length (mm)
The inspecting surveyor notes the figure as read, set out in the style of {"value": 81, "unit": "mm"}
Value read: {"value": 13.4, "unit": "mm"}
